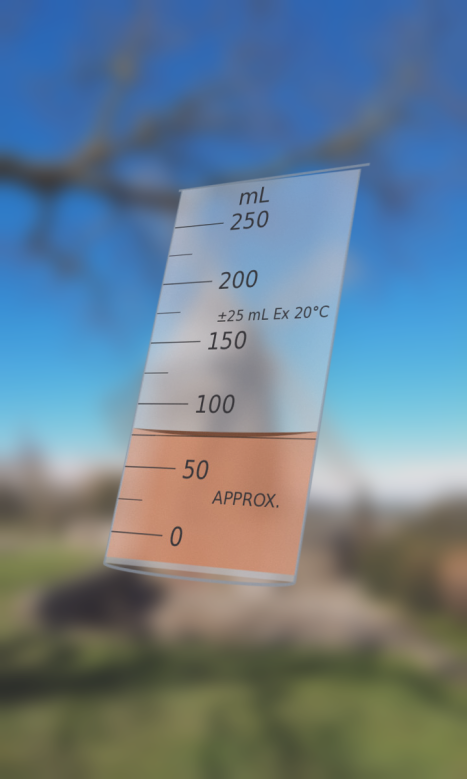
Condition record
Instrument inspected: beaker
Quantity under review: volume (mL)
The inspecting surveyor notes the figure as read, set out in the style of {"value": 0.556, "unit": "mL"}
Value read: {"value": 75, "unit": "mL"}
